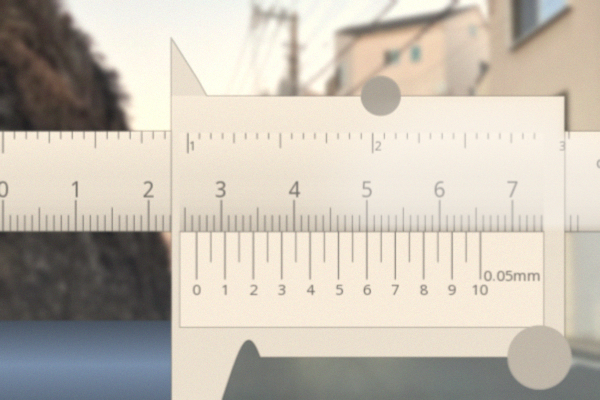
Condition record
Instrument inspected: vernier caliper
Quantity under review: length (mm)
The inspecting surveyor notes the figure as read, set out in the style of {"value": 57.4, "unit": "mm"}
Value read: {"value": 26.6, "unit": "mm"}
